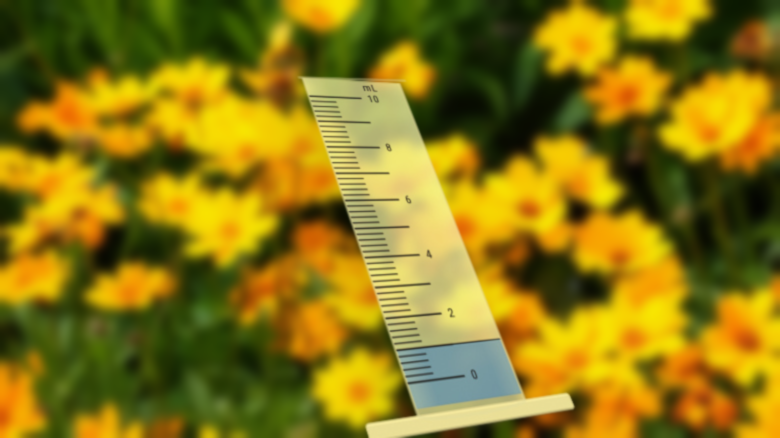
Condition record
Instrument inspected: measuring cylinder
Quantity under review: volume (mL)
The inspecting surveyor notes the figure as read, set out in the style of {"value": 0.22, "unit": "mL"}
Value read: {"value": 1, "unit": "mL"}
